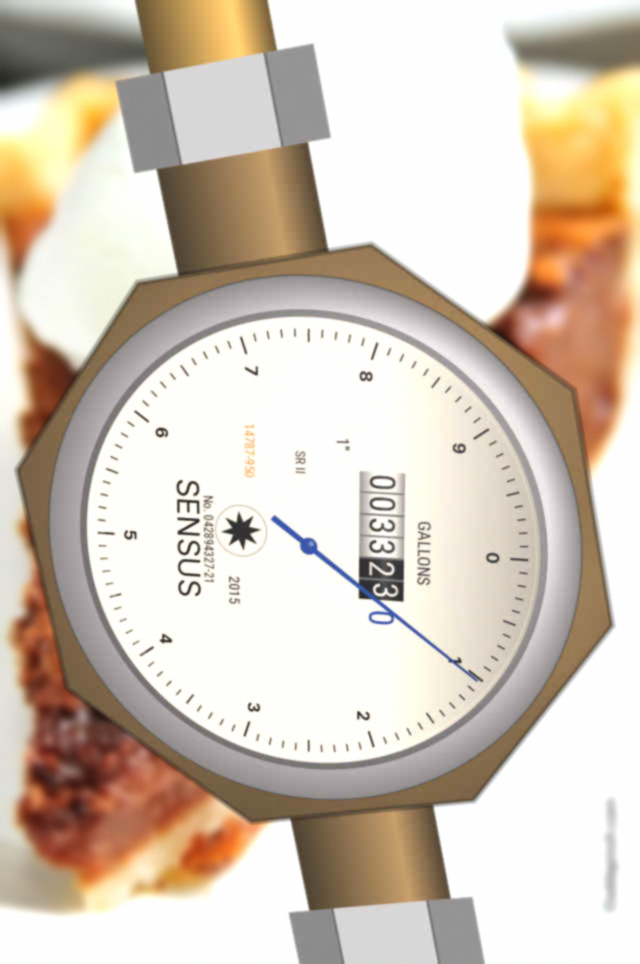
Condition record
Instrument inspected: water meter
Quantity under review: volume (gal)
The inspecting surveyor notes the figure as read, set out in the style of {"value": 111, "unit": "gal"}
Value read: {"value": 33231.0, "unit": "gal"}
